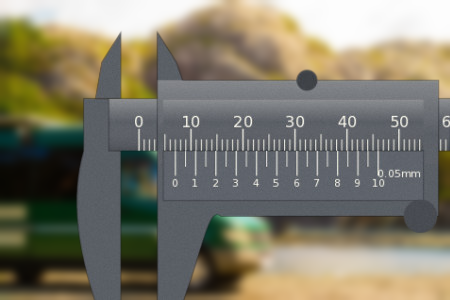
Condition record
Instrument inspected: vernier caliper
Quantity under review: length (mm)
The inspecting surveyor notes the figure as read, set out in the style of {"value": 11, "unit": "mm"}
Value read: {"value": 7.0, "unit": "mm"}
